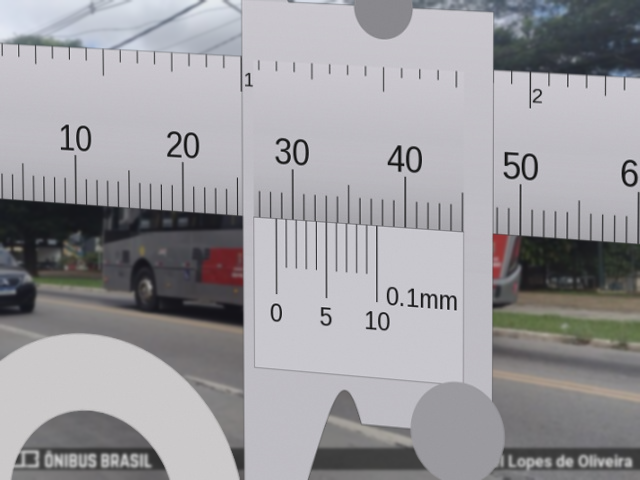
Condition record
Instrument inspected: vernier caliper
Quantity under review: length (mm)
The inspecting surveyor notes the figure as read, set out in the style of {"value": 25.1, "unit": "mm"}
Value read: {"value": 28.5, "unit": "mm"}
